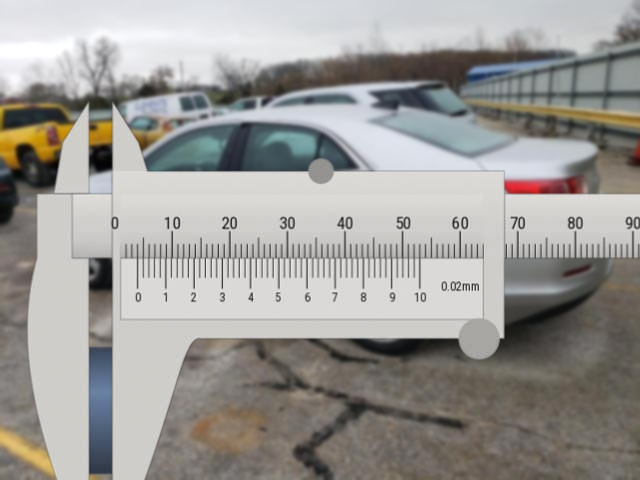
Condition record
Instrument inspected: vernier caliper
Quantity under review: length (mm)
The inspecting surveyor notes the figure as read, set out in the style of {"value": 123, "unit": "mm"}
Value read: {"value": 4.0, "unit": "mm"}
